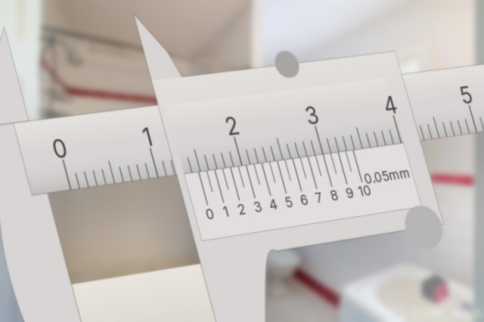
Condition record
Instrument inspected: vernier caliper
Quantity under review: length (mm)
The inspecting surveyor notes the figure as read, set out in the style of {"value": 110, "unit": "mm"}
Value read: {"value": 14.8, "unit": "mm"}
